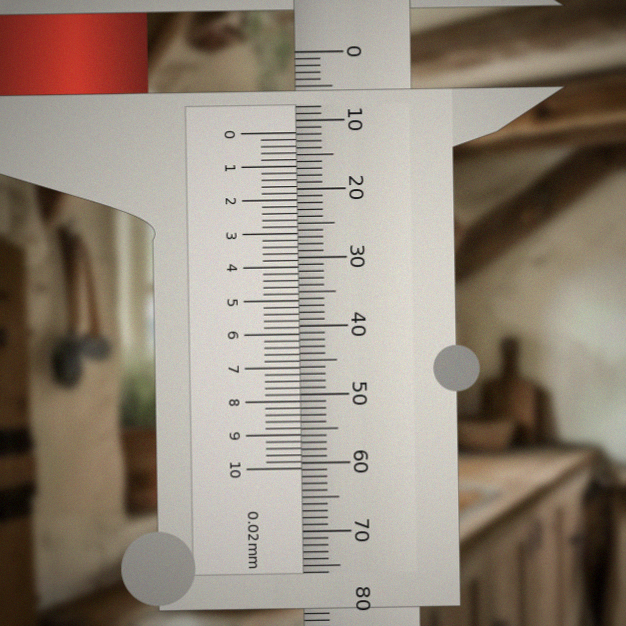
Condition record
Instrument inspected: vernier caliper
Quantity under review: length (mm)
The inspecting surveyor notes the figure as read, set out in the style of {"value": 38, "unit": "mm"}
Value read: {"value": 11.8, "unit": "mm"}
